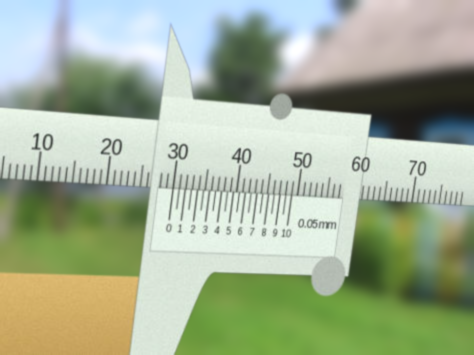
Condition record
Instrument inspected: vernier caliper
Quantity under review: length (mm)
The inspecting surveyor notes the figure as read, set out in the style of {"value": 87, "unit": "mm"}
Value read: {"value": 30.0, "unit": "mm"}
